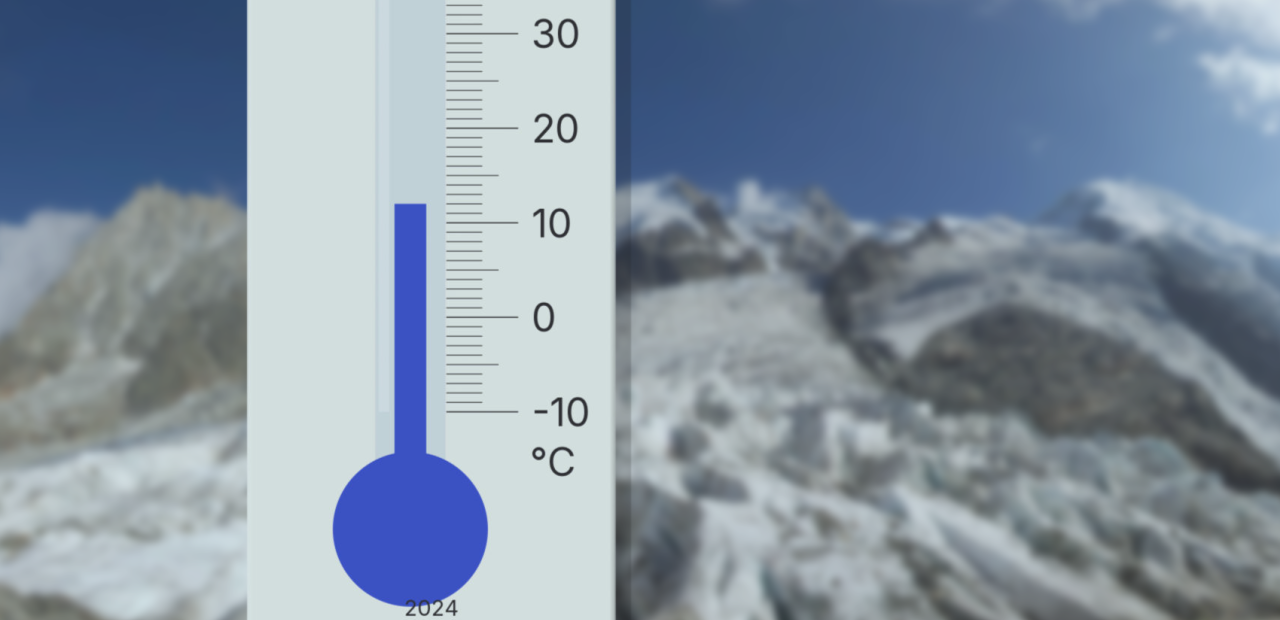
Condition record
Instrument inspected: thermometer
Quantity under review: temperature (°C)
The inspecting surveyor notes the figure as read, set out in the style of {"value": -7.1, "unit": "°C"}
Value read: {"value": 12, "unit": "°C"}
